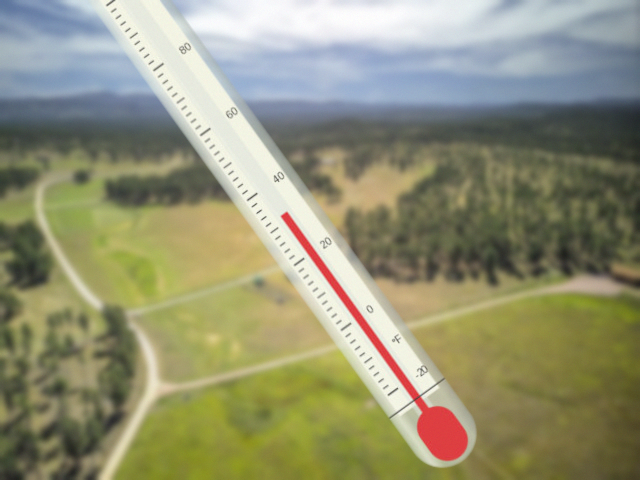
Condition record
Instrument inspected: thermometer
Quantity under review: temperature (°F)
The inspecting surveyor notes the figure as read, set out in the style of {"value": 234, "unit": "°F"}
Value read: {"value": 32, "unit": "°F"}
